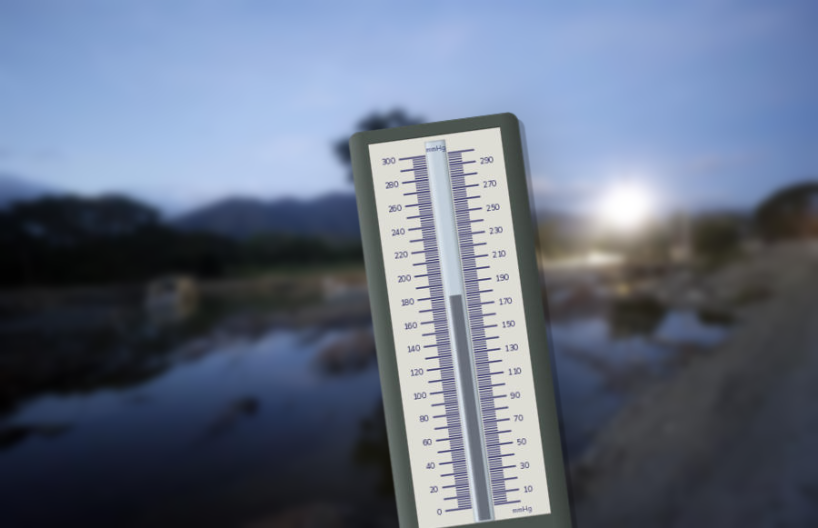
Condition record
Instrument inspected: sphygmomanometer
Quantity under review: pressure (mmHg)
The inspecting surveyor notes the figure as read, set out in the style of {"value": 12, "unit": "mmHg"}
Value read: {"value": 180, "unit": "mmHg"}
